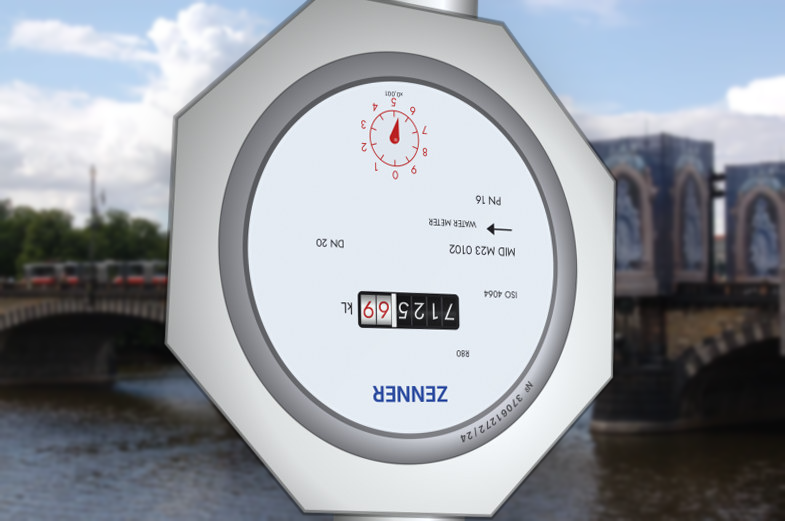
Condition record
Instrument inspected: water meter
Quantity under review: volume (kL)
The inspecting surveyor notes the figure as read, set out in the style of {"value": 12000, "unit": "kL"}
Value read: {"value": 7125.695, "unit": "kL"}
